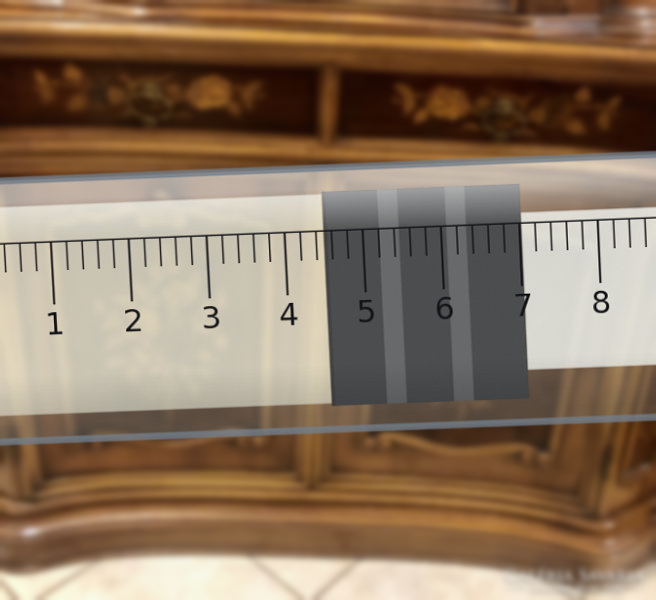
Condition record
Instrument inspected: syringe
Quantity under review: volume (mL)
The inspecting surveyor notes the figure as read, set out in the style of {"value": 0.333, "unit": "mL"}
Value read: {"value": 4.5, "unit": "mL"}
